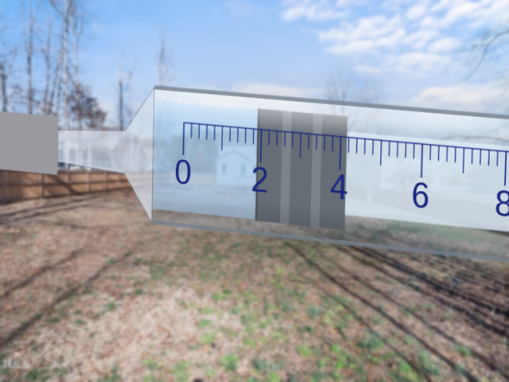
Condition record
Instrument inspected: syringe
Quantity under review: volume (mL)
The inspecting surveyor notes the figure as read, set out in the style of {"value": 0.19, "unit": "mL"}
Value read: {"value": 1.9, "unit": "mL"}
